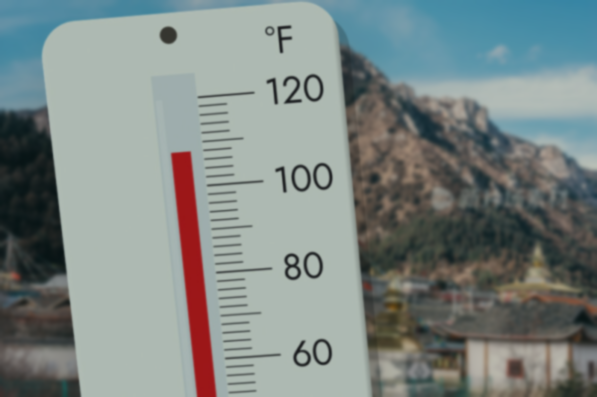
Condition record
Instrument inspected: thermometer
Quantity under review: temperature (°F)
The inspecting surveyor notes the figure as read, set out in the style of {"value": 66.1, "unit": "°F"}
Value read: {"value": 108, "unit": "°F"}
